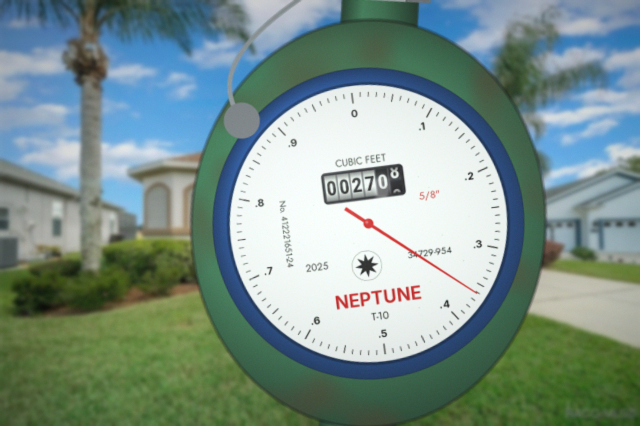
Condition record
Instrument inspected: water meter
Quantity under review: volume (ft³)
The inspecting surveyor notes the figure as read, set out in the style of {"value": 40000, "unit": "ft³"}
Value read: {"value": 2708.36, "unit": "ft³"}
